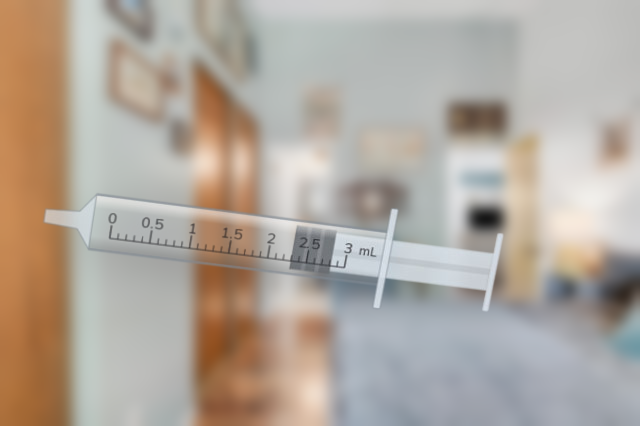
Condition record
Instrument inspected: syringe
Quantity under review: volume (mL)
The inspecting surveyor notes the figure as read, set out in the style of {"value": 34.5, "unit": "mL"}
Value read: {"value": 2.3, "unit": "mL"}
